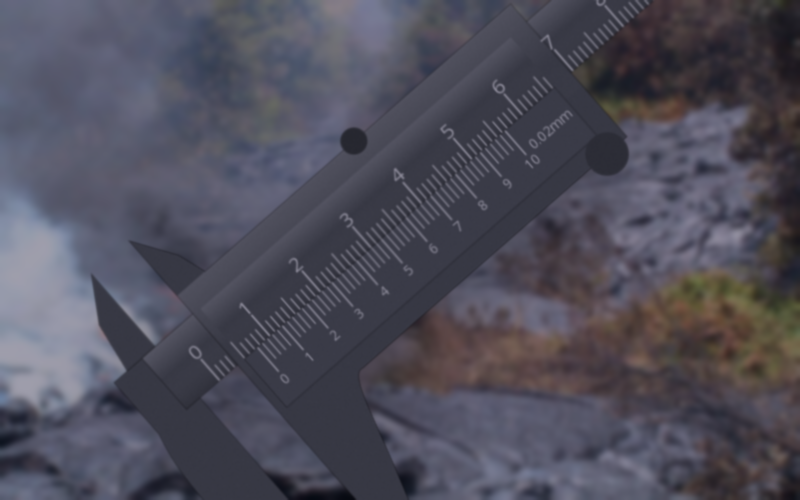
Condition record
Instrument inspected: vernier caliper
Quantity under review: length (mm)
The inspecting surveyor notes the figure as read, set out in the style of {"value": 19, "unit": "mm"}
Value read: {"value": 7.5, "unit": "mm"}
